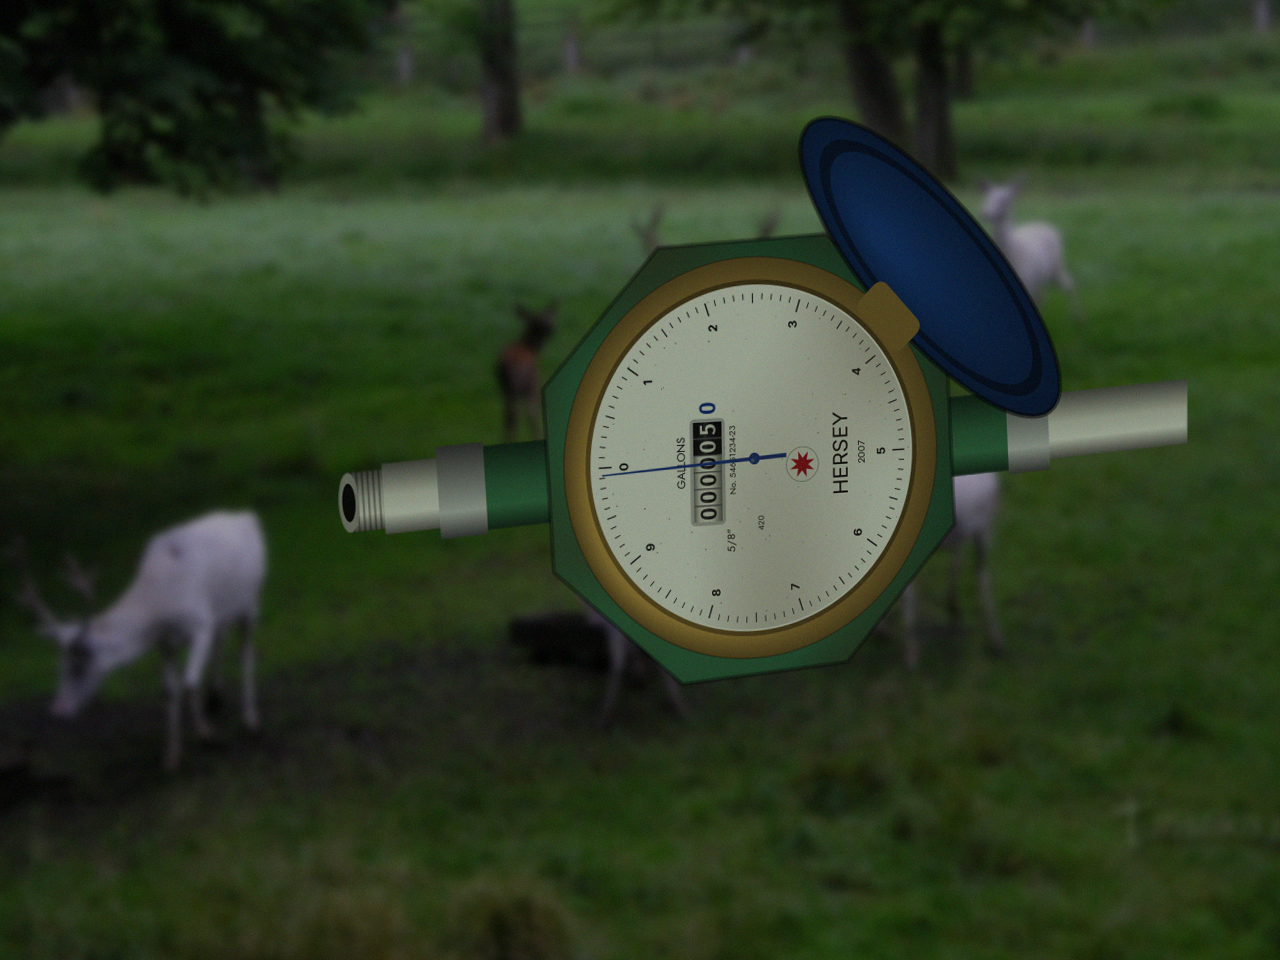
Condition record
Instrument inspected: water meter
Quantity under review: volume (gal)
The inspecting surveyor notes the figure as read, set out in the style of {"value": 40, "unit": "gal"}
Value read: {"value": 49.9, "unit": "gal"}
